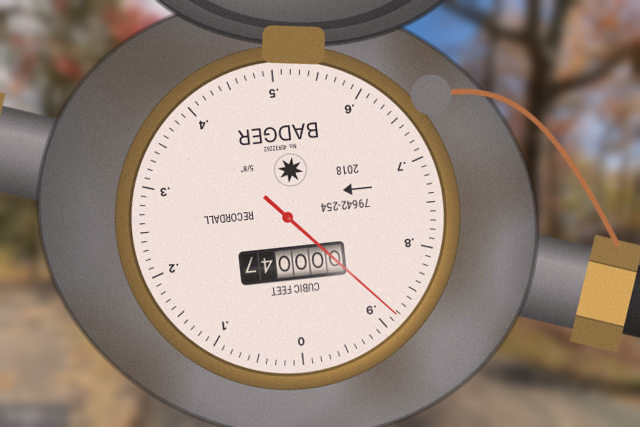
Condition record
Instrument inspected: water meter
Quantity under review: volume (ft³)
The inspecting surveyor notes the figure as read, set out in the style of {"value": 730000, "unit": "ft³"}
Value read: {"value": 46.88, "unit": "ft³"}
